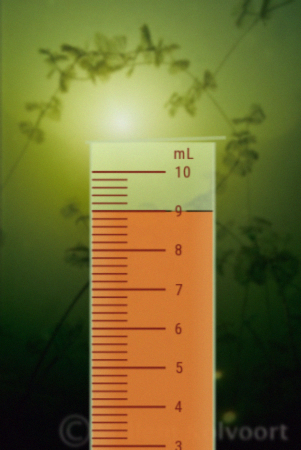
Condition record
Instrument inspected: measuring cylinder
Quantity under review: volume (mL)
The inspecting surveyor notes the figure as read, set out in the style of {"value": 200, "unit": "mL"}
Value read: {"value": 9, "unit": "mL"}
